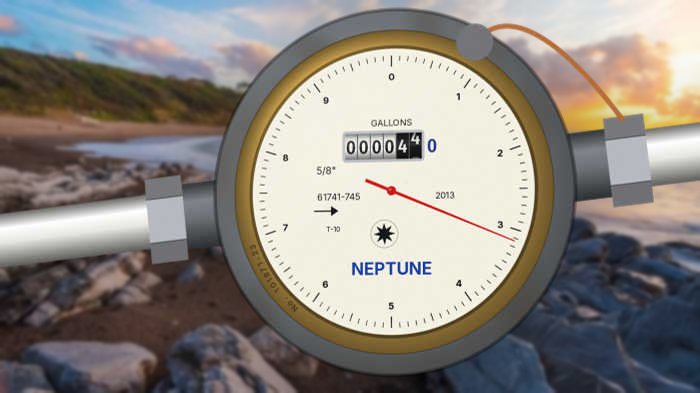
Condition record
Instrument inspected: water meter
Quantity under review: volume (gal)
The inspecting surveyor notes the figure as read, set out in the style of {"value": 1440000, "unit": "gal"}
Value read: {"value": 443.1, "unit": "gal"}
